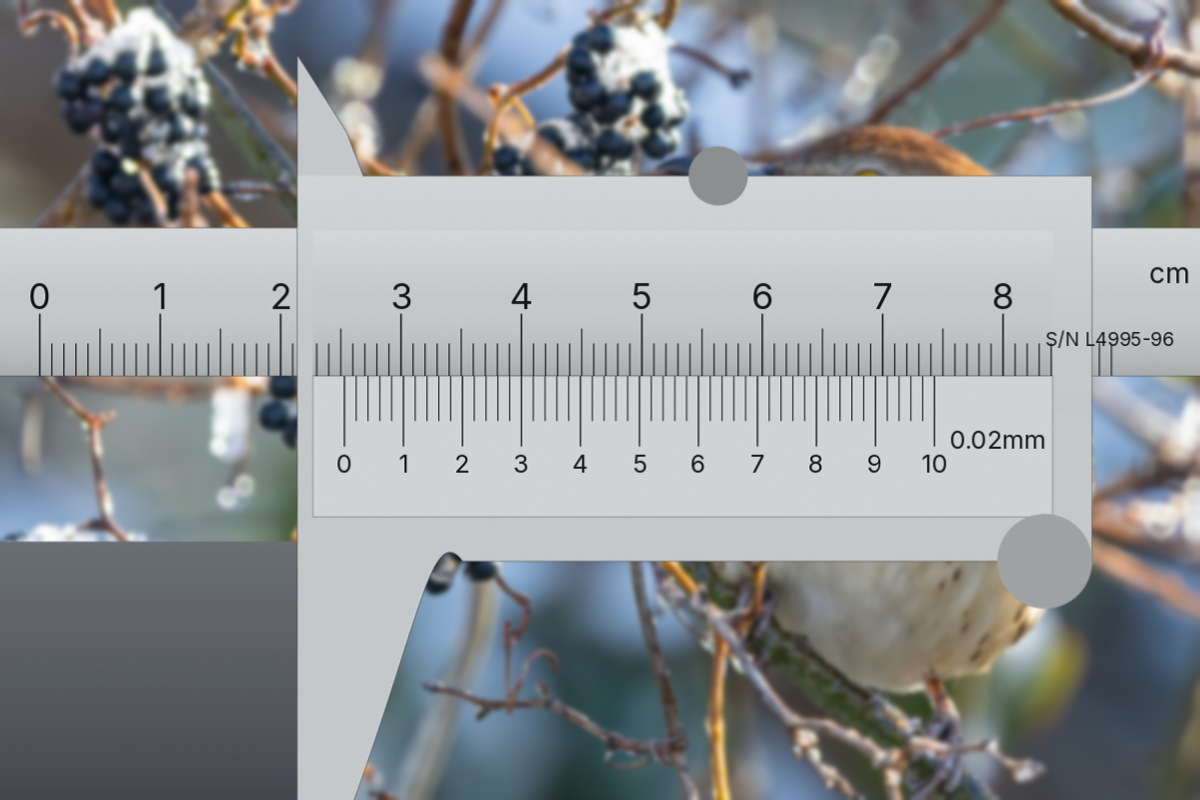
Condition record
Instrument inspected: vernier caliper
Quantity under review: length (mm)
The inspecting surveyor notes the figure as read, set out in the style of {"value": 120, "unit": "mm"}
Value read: {"value": 25.3, "unit": "mm"}
